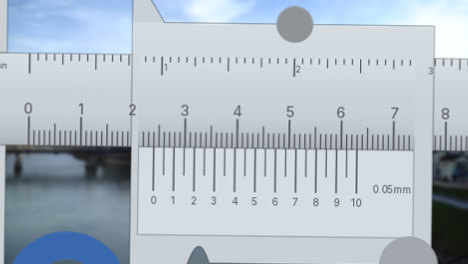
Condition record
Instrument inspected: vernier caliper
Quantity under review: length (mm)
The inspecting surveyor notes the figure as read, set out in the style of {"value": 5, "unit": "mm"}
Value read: {"value": 24.0, "unit": "mm"}
